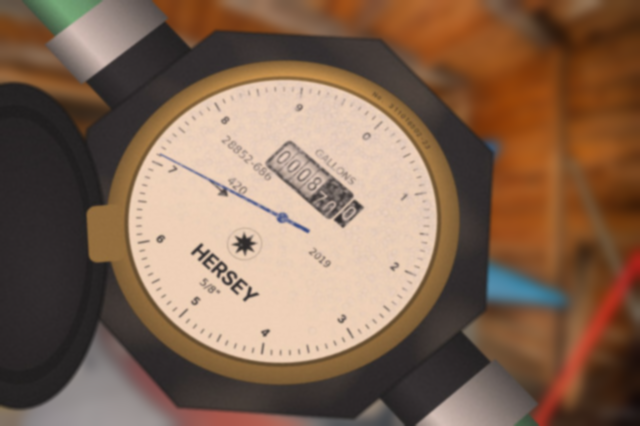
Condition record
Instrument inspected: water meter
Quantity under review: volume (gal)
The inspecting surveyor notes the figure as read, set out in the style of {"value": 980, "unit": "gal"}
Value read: {"value": 8697.1, "unit": "gal"}
